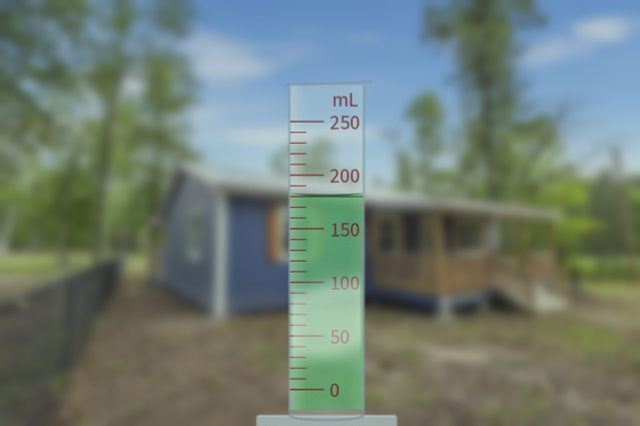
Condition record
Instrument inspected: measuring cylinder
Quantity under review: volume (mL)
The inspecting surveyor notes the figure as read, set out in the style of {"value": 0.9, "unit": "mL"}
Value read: {"value": 180, "unit": "mL"}
